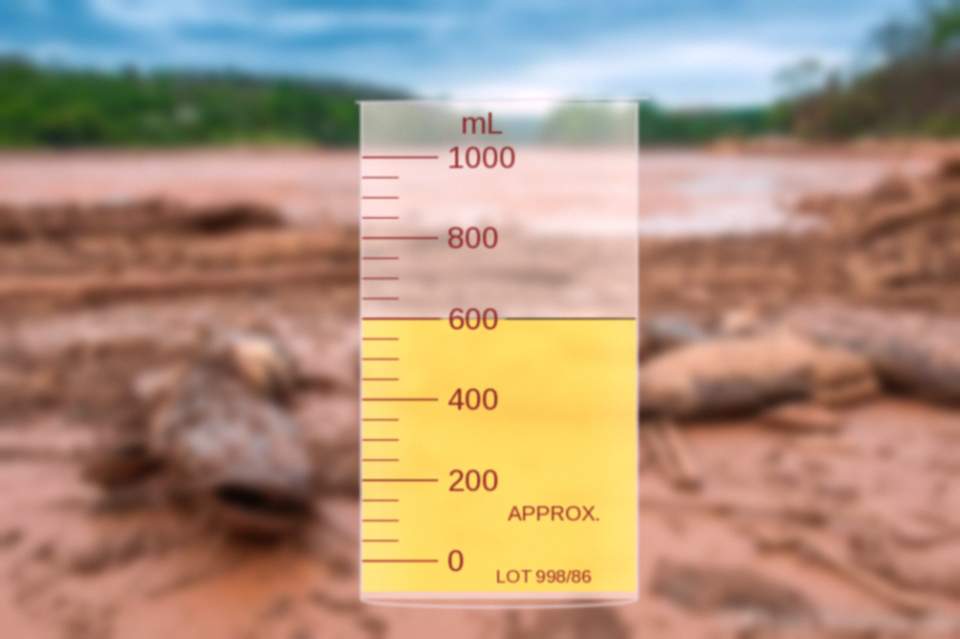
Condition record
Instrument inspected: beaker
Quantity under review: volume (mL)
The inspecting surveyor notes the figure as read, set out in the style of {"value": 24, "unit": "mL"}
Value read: {"value": 600, "unit": "mL"}
